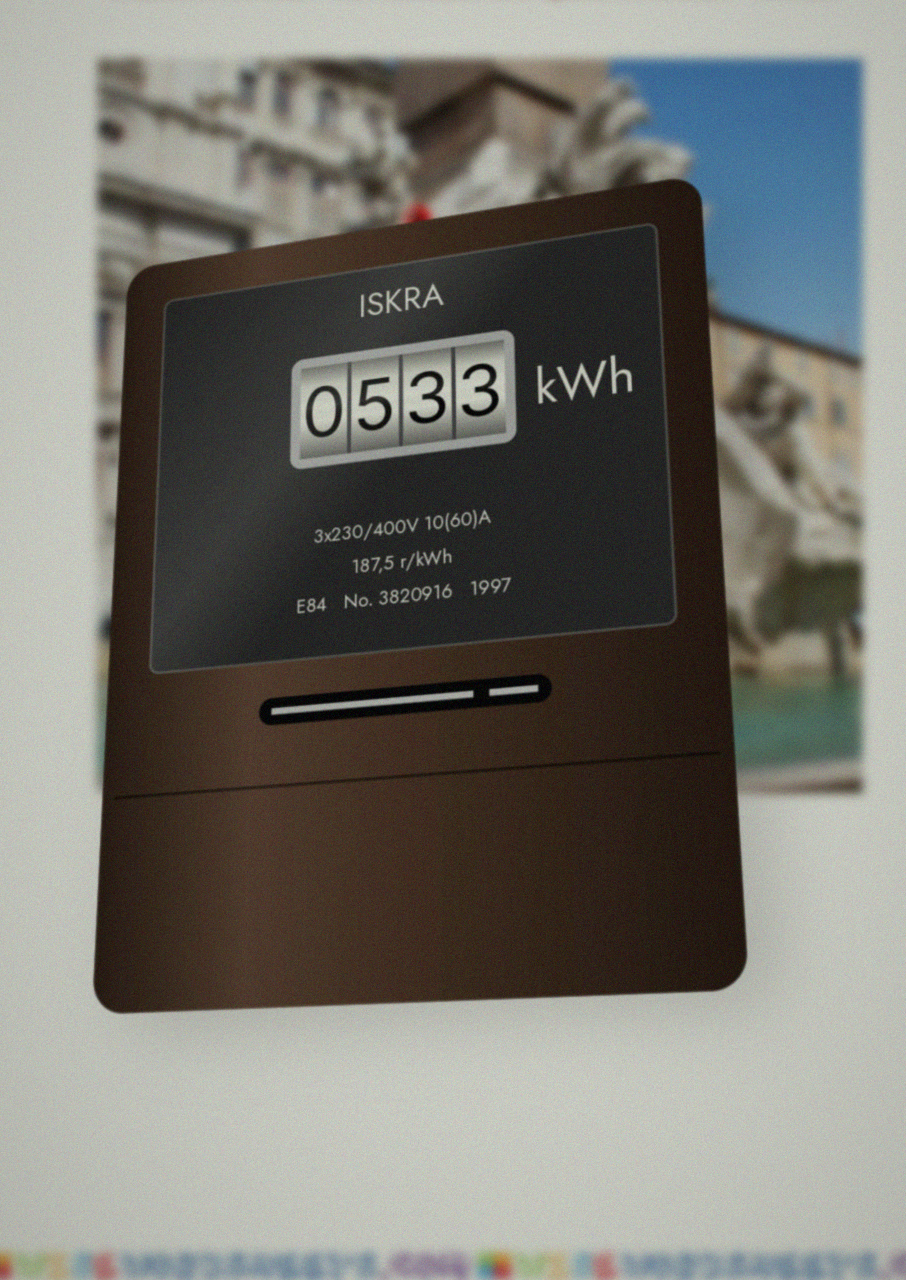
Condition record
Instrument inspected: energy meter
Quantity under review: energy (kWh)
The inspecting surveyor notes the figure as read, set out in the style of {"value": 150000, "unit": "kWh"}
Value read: {"value": 533, "unit": "kWh"}
